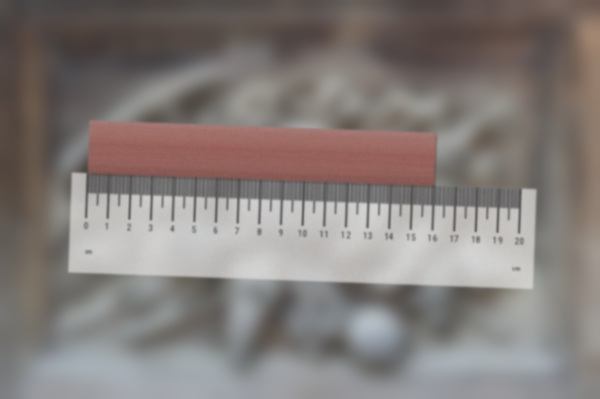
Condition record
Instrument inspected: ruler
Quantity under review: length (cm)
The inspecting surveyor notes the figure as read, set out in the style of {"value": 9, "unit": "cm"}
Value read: {"value": 16, "unit": "cm"}
